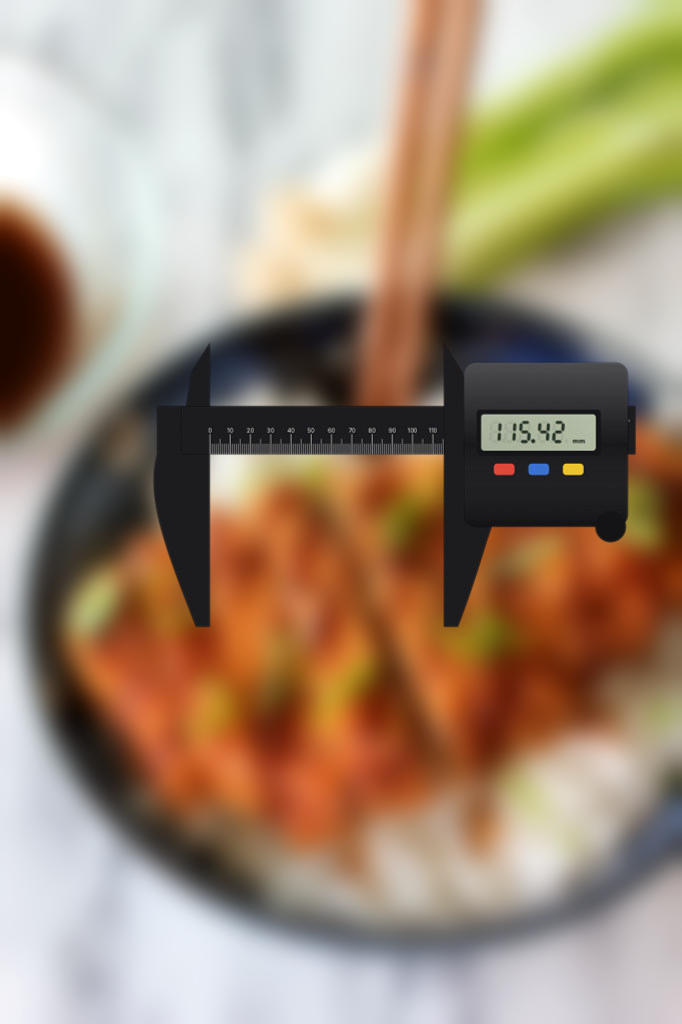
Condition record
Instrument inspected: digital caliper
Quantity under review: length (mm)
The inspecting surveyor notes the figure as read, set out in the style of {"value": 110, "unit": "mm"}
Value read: {"value": 115.42, "unit": "mm"}
